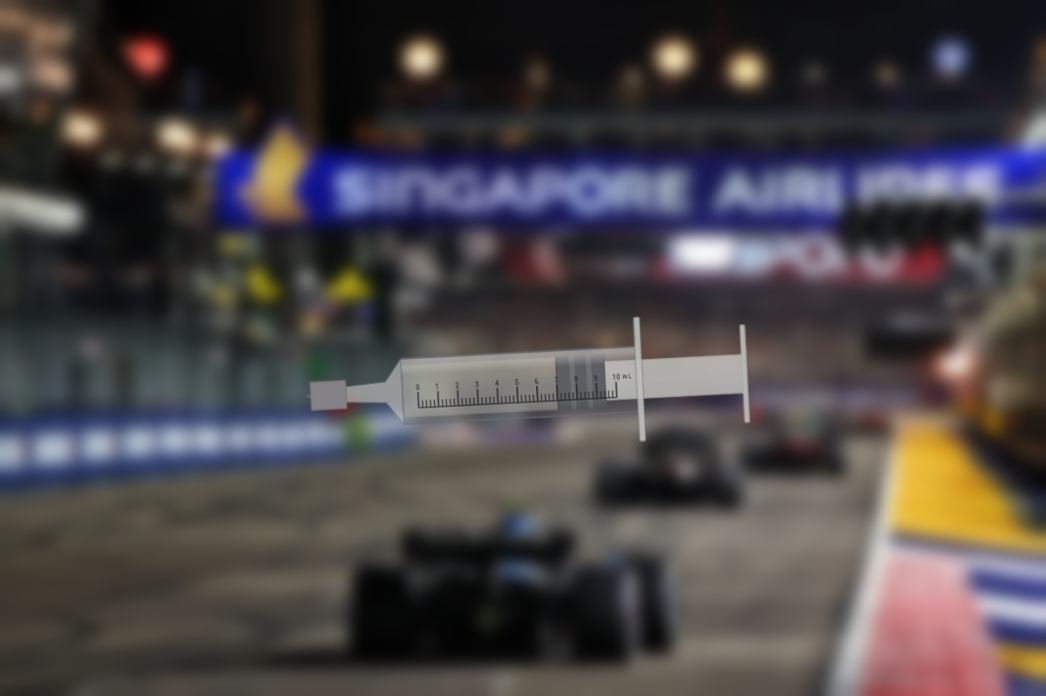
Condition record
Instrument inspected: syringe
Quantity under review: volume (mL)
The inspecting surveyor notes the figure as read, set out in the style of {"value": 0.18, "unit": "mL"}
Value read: {"value": 7, "unit": "mL"}
